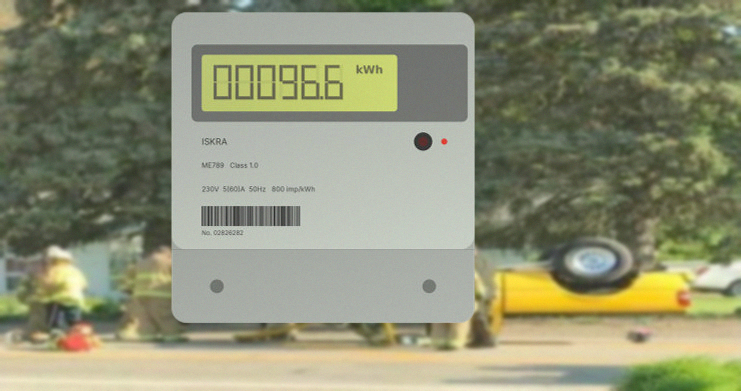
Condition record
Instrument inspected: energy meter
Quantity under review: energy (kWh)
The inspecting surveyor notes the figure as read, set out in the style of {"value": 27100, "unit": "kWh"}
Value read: {"value": 96.6, "unit": "kWh"}
